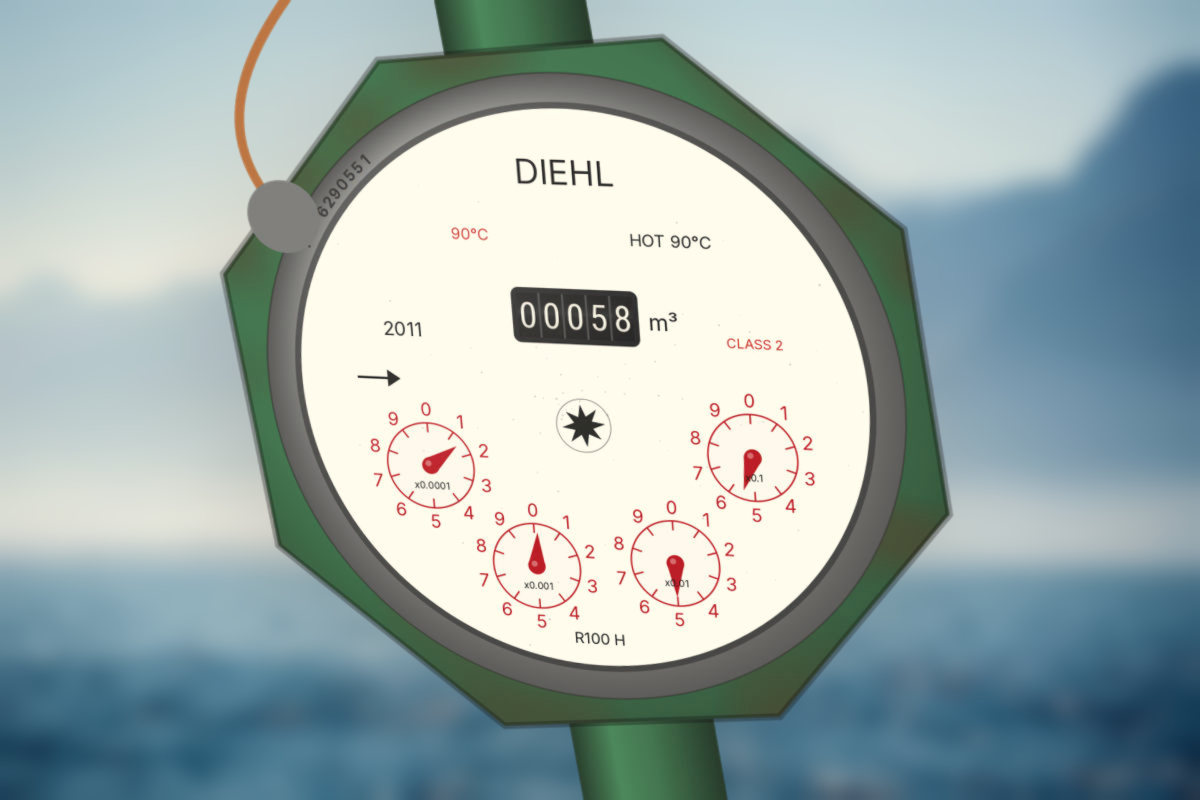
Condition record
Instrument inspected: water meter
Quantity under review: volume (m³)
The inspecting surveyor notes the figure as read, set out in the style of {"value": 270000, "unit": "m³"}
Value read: {"value": 58.5501, "unit": "m³"}
